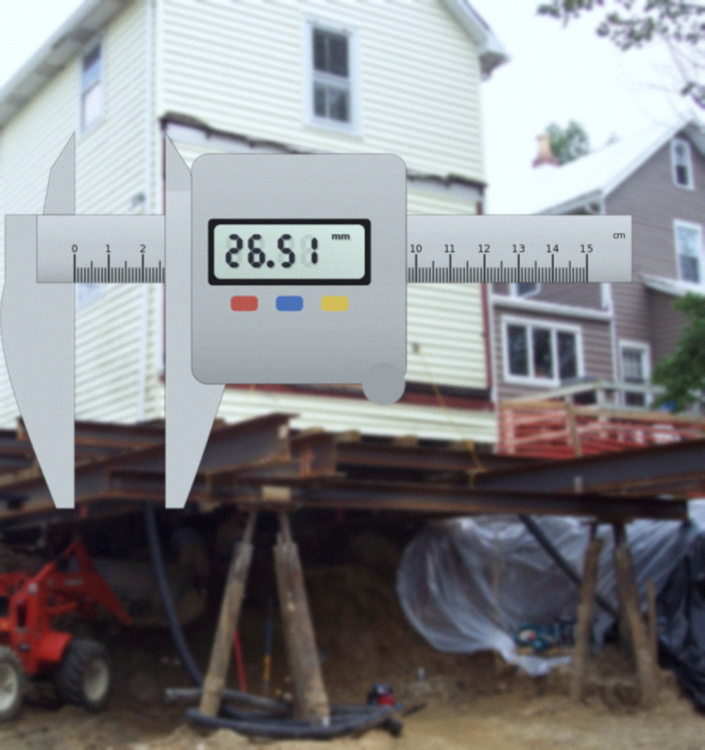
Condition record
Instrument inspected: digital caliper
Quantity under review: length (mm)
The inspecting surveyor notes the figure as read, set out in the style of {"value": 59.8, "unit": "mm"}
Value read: {"value": 26.51, "unit": "mm"}
